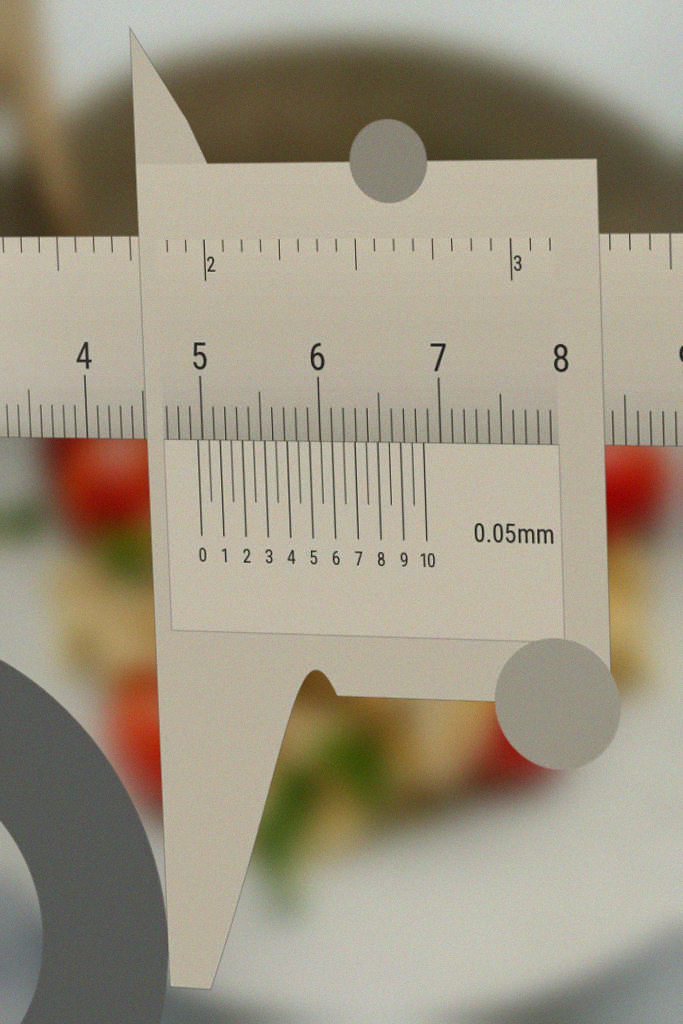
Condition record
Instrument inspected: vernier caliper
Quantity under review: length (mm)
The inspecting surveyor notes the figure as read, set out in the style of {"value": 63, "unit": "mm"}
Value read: {"value": 49.6, "unit": "mm"}
